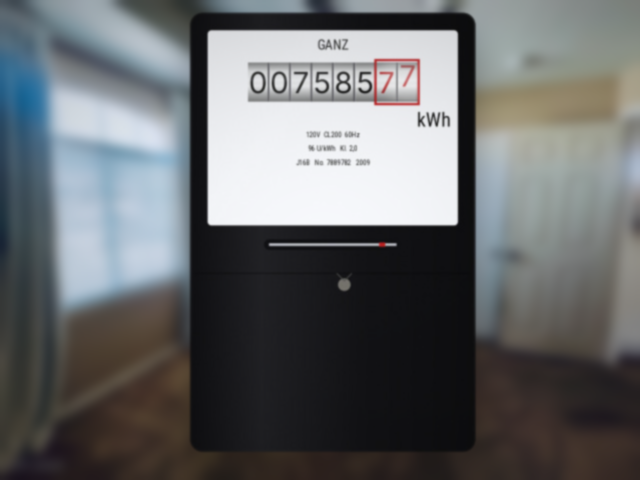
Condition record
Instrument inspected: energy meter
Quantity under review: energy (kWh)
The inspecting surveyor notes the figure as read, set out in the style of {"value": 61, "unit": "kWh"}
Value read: {"value": 7585.77, "unit": "kWh"}
